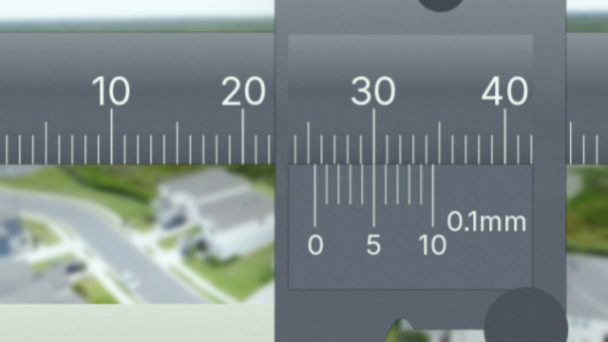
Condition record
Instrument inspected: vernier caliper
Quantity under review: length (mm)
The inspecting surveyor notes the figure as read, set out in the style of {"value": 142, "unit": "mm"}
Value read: {"value": 25.5, "unit": "mm"}
